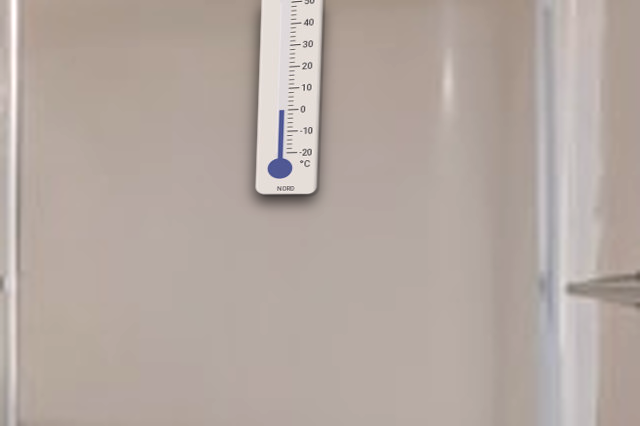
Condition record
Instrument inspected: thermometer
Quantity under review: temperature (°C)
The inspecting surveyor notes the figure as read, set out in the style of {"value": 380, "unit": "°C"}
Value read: {"value": 0, "unit": "°C"}
